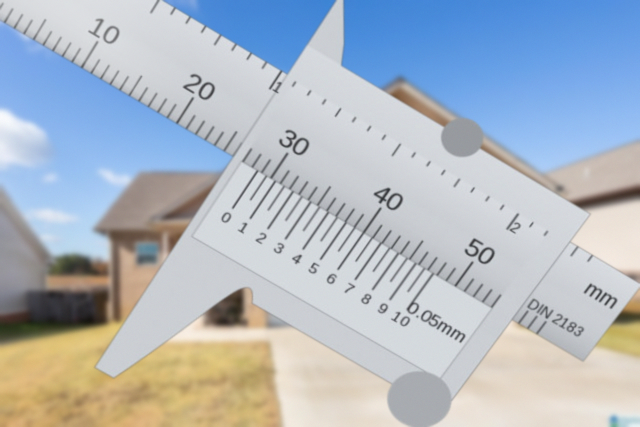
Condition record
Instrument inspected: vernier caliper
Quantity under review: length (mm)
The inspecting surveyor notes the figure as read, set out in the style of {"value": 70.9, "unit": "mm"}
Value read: {"value": 28.6, "unit": "mm"}
